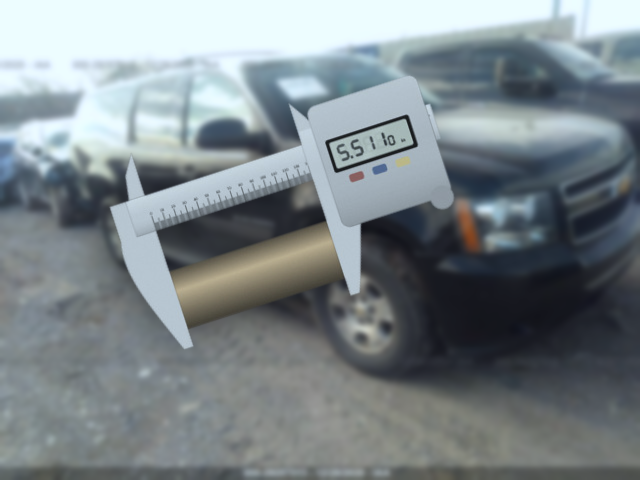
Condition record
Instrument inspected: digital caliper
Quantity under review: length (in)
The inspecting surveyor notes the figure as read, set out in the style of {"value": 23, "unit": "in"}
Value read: {"value": 5.5110, "unit": "in"}
